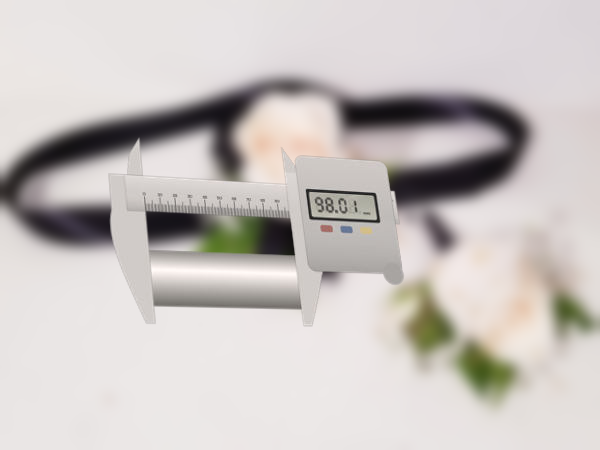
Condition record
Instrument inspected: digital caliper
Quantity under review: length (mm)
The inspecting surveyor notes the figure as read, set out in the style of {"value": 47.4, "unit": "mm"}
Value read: {"value": 98.01, "unit": "mm"}
